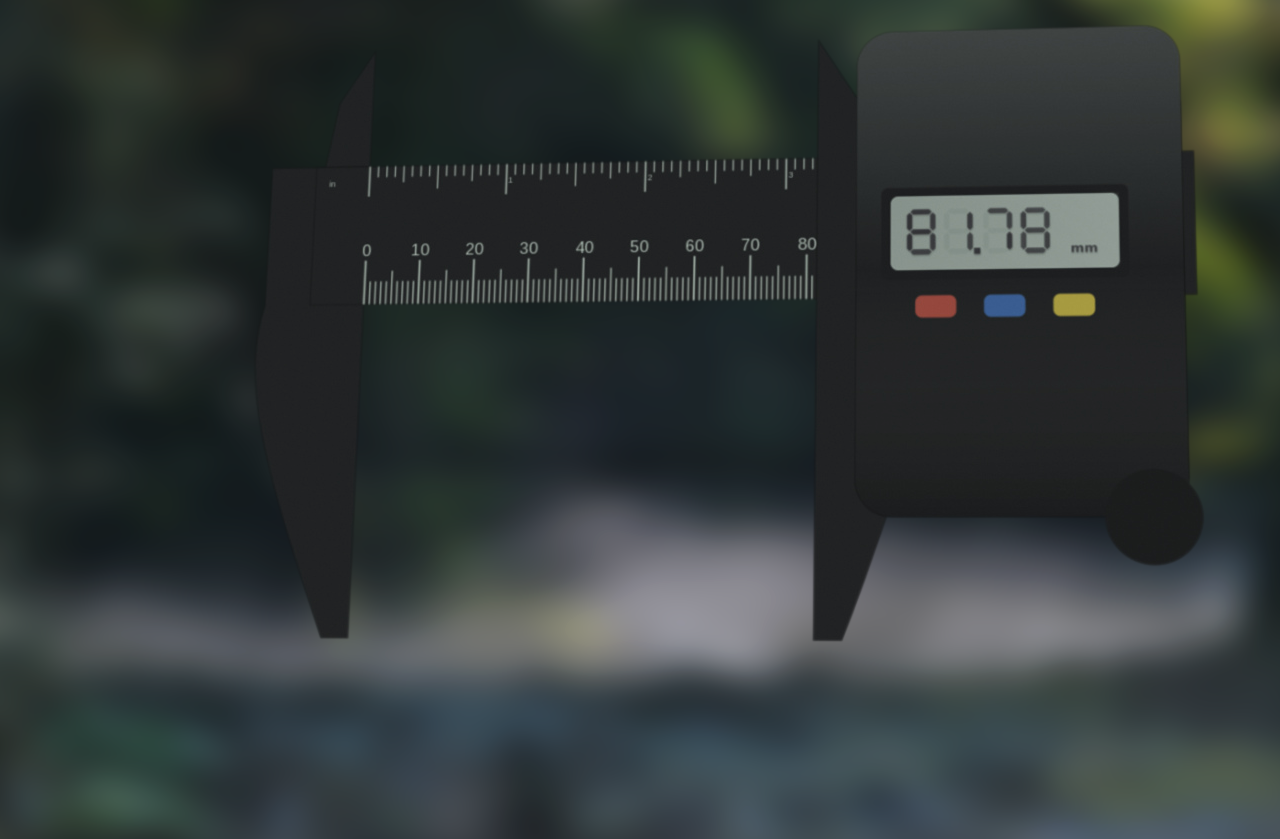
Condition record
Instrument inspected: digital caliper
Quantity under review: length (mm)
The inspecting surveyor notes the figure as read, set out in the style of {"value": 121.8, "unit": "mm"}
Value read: {"value": 81.78, "unit": "mm"}
